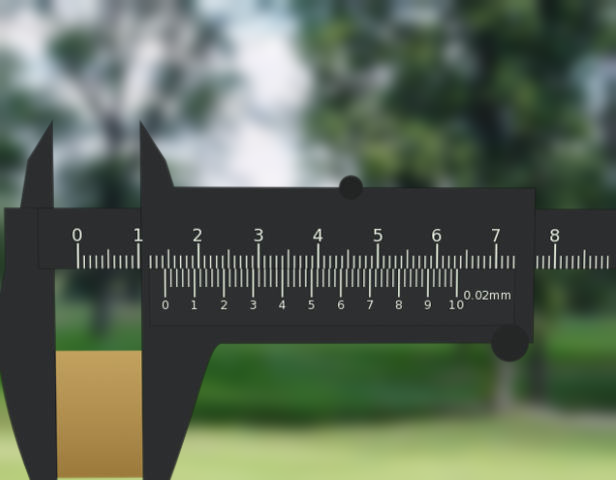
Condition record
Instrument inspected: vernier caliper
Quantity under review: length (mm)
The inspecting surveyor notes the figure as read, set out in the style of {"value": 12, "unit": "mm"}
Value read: {"value": 14.4, "unit": "mm"}
